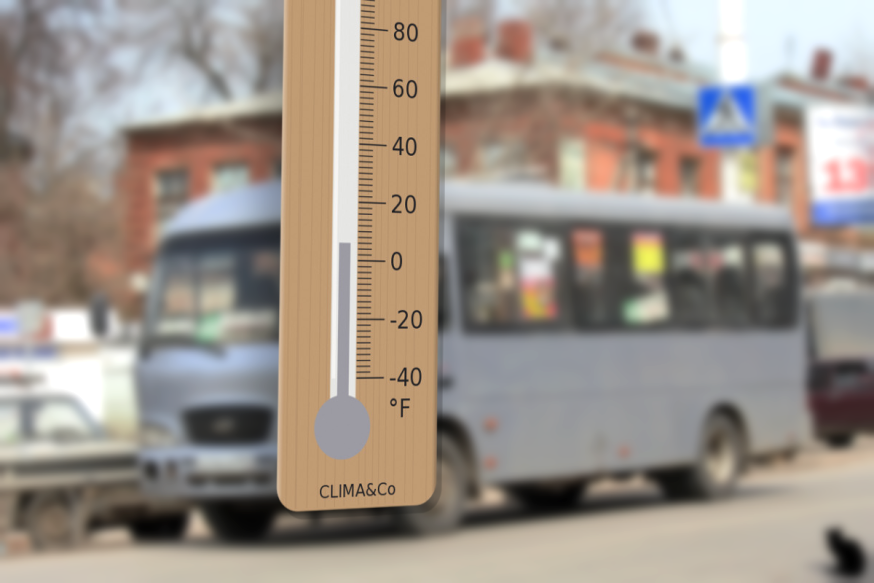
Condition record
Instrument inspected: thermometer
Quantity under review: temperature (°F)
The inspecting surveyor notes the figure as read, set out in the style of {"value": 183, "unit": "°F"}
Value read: {"value": 6, "unit": "°F"}
